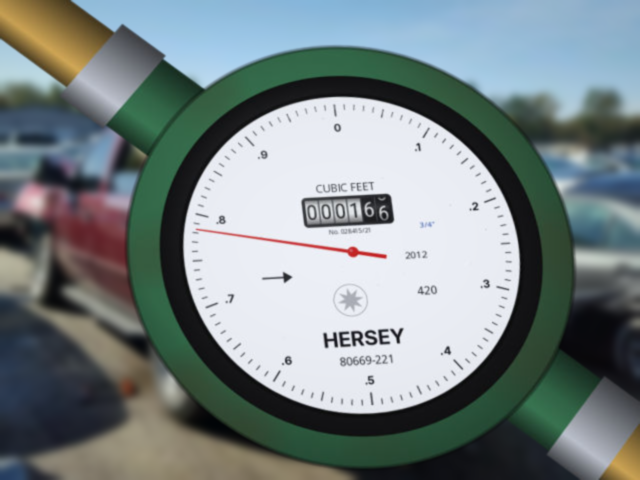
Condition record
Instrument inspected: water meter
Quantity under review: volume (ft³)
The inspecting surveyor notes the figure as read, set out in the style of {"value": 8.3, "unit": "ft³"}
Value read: {"value": 165.78, "unit": "ft³"}
